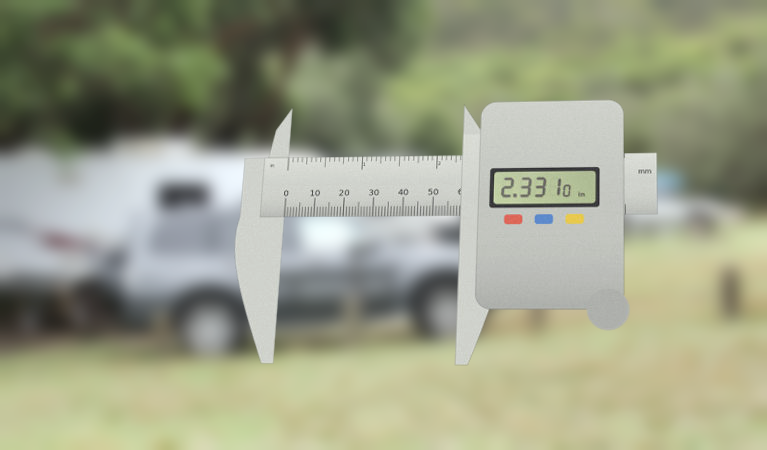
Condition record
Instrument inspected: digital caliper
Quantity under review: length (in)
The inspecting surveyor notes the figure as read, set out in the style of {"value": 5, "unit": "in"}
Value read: {"value": 2.3310, "unit": "in"}
